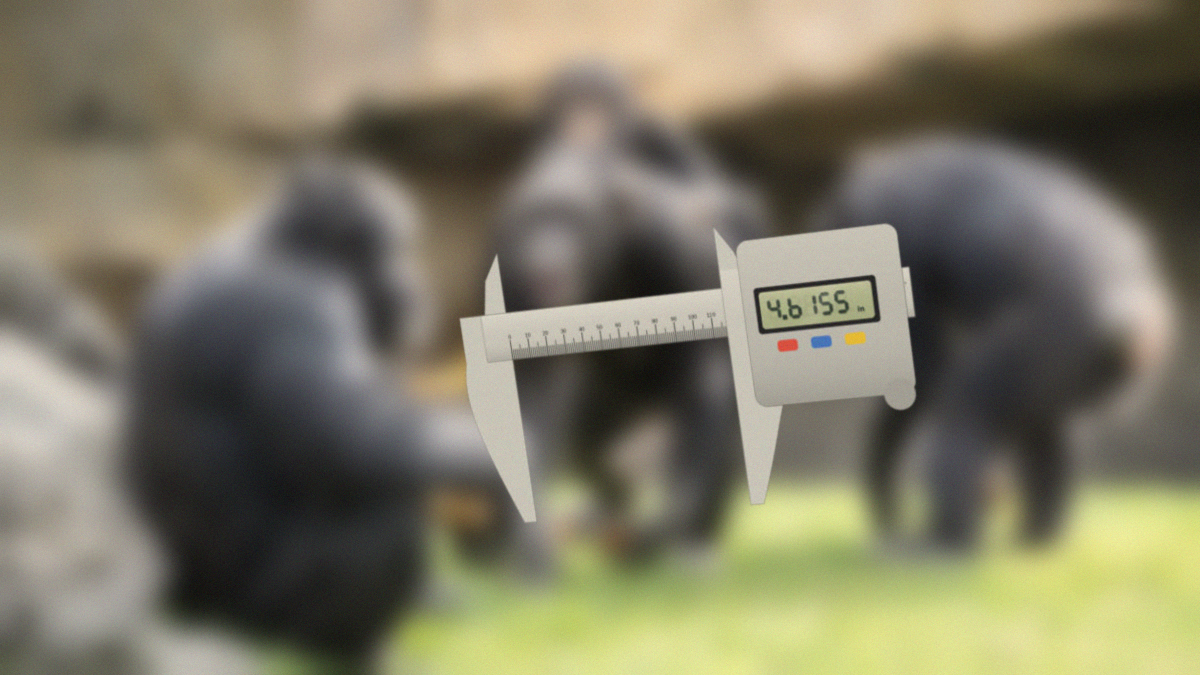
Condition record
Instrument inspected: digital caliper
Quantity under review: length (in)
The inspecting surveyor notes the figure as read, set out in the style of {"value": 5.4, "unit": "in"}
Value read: {"value": 4.6155, "unit": "in"}
